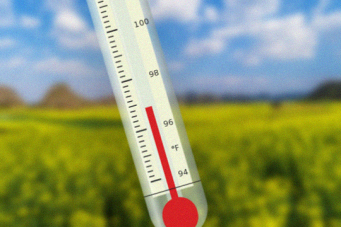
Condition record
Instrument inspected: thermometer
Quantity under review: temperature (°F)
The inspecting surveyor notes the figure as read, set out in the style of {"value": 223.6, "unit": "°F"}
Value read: {"value": 96.8, "unit": "°F"}
